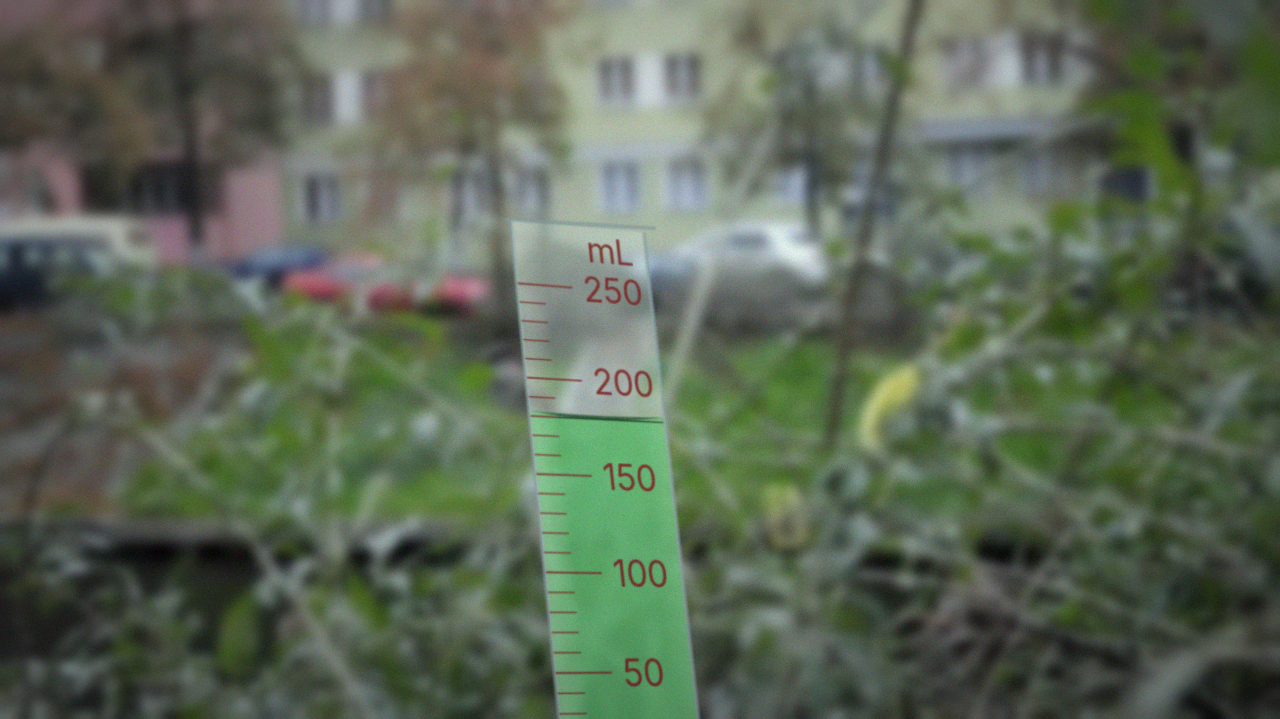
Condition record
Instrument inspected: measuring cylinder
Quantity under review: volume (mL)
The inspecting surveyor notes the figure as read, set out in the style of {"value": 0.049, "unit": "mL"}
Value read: {"value": 180, "unit": "mL"}
